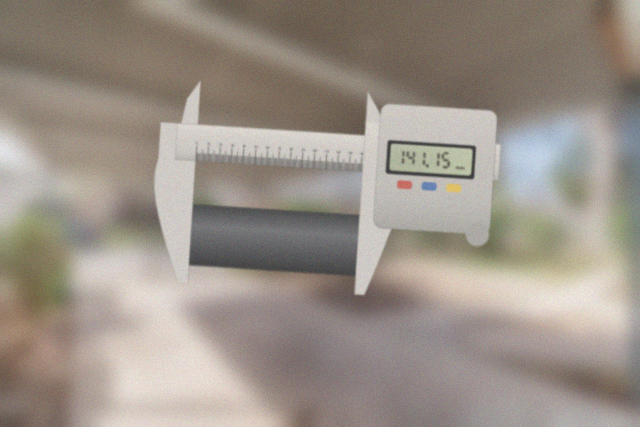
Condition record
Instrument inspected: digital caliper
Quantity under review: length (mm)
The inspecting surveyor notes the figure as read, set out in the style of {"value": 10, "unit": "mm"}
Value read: {"value": 141.15, "unit": "mm"}
